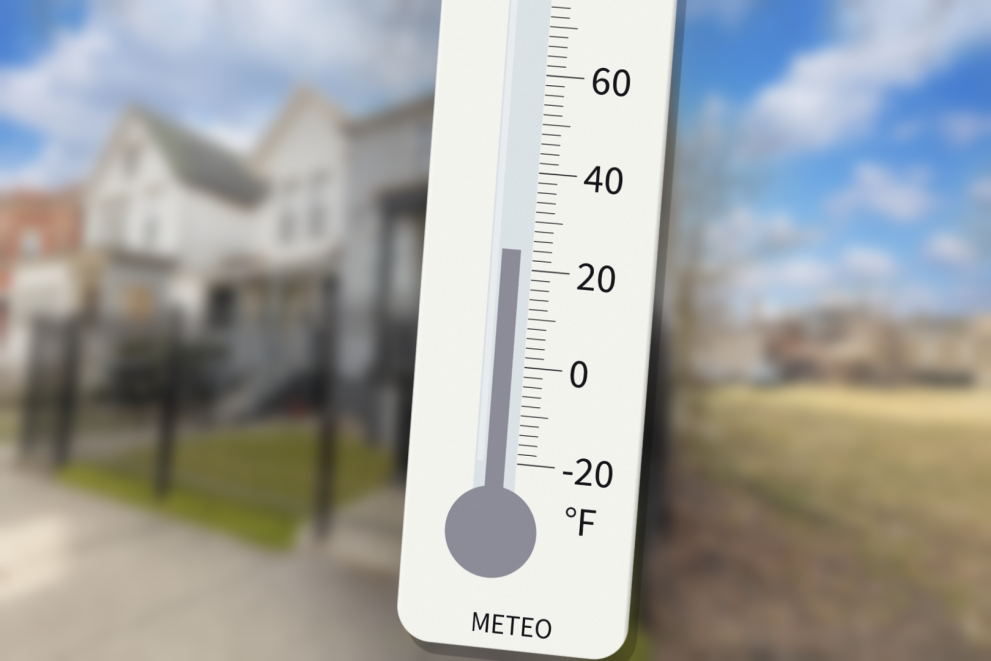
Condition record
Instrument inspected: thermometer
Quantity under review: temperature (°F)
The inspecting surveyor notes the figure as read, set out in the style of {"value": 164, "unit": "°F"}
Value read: {"value": 24, "unit": "°F"}
